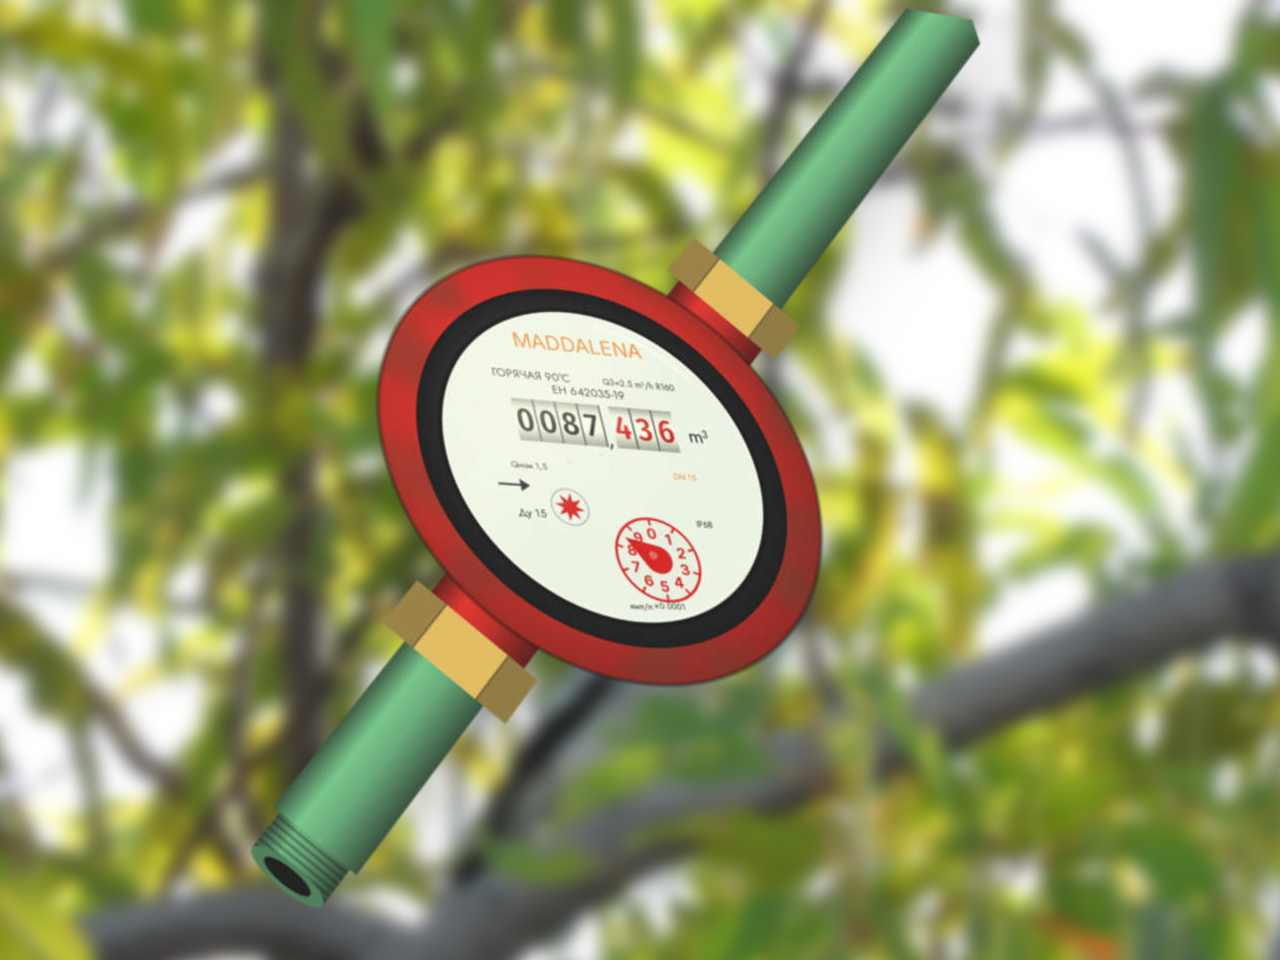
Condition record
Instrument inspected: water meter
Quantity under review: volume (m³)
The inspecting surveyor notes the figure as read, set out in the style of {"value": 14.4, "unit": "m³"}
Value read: {"value": 87.4368, "unit": "m³"}
